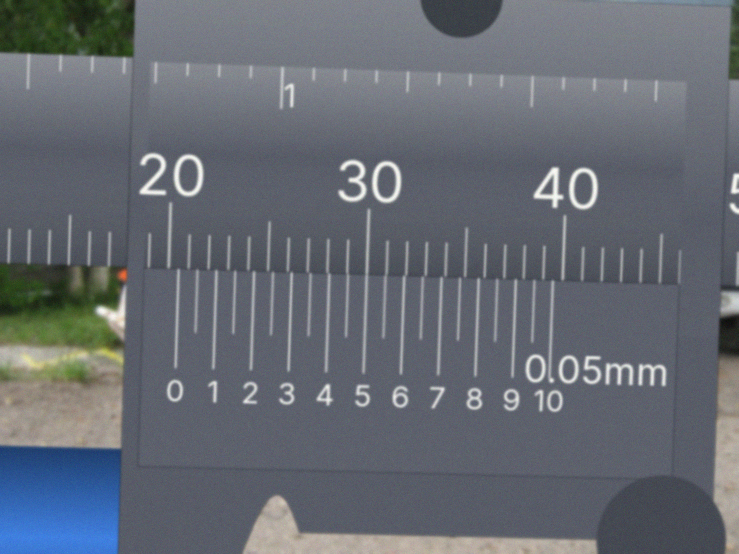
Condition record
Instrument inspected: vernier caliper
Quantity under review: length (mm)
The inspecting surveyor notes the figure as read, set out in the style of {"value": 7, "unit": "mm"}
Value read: {"value": 20.5, "unit": "mm"}
